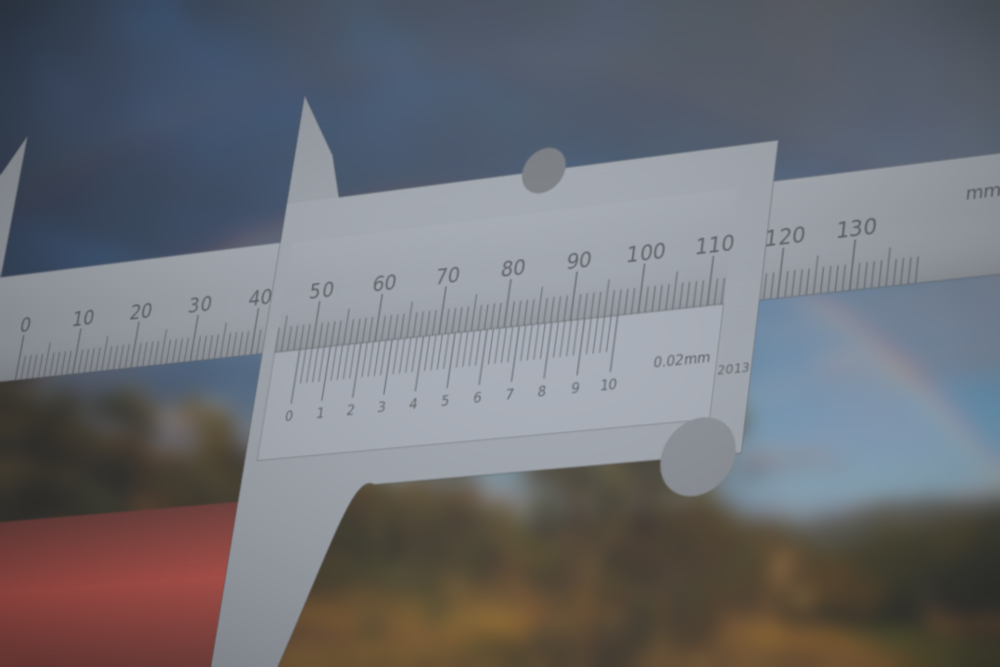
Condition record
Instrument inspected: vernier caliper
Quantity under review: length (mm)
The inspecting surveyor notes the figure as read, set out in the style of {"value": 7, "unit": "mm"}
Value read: {"value": 48.0, "unit": "mm"}
